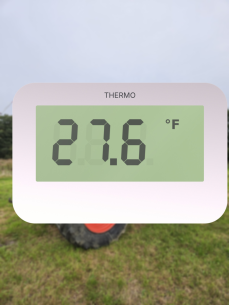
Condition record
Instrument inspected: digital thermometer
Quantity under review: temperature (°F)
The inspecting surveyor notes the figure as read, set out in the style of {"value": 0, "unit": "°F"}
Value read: {"value": 27.6, "unit": "°F"}
